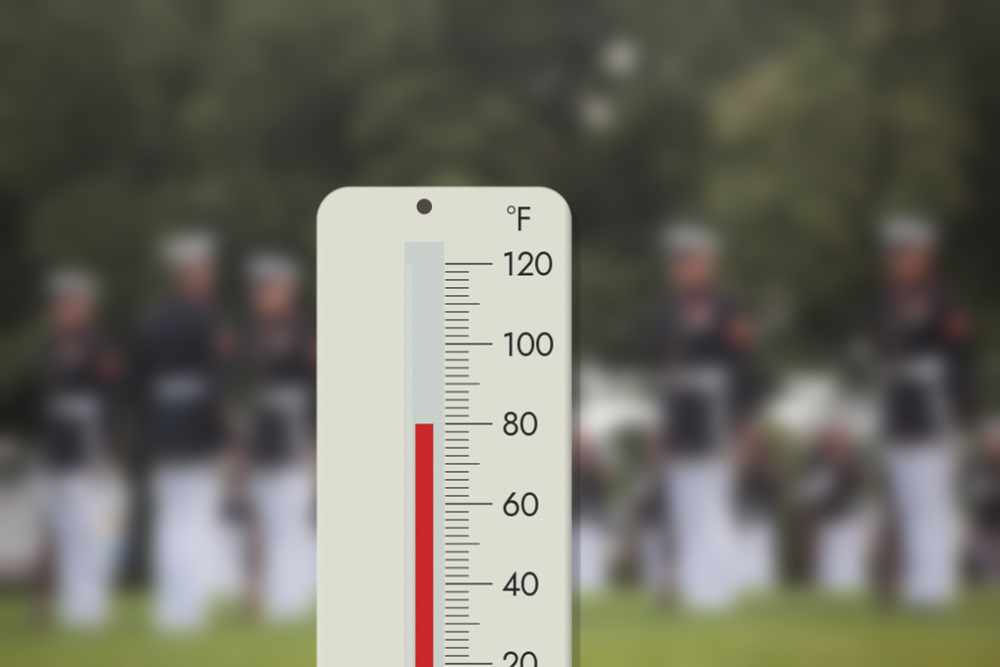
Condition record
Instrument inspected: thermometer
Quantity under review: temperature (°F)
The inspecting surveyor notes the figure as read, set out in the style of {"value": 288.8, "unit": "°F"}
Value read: {"value": 80, "unit": "°F"}
